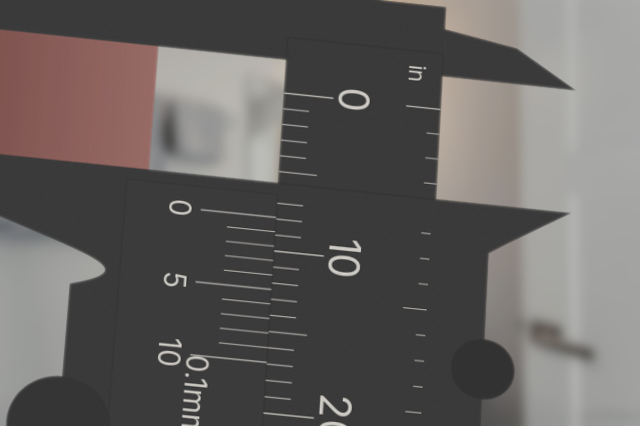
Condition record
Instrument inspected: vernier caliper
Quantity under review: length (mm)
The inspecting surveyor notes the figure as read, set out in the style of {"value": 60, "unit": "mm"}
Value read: {"value": 7.9, "unit": "mm"}
